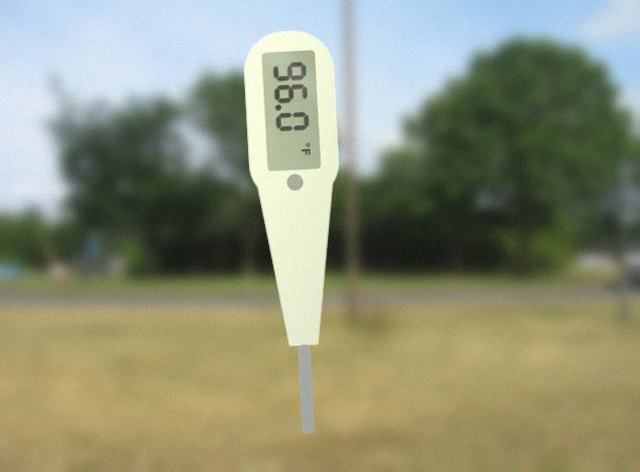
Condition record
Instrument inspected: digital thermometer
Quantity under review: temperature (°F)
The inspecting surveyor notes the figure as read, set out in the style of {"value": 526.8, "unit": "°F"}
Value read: {"value": 96.0, "unit": "°F"}
